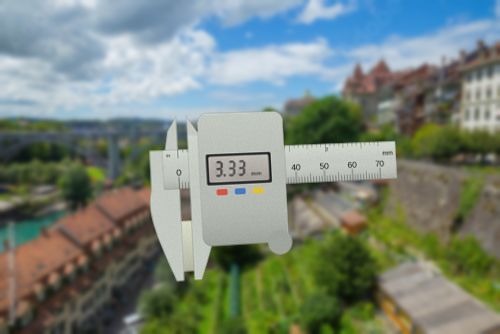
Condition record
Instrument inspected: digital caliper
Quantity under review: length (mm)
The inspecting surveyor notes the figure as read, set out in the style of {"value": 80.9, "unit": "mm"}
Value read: {"value": 3.33, "unit": "mm"}
